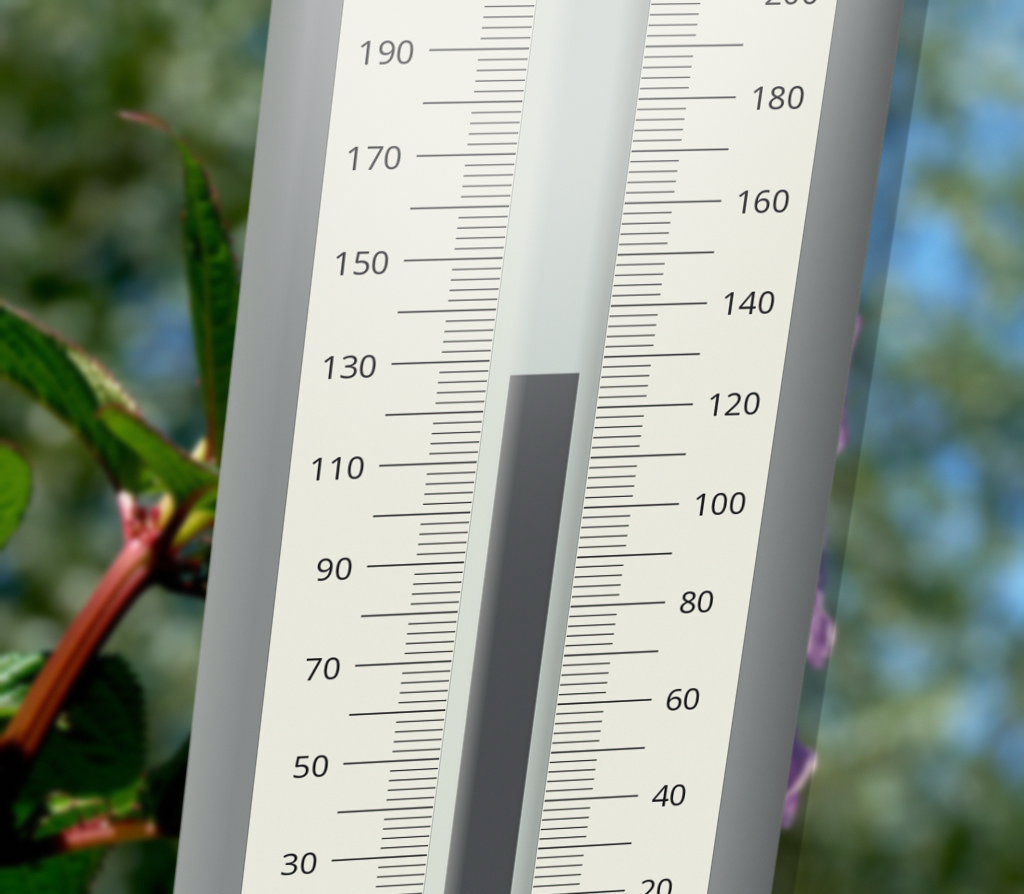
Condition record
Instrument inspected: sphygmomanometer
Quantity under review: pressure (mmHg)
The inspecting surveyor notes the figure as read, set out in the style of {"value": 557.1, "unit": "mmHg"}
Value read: {"value": 127, "unit": "mmHg"}
